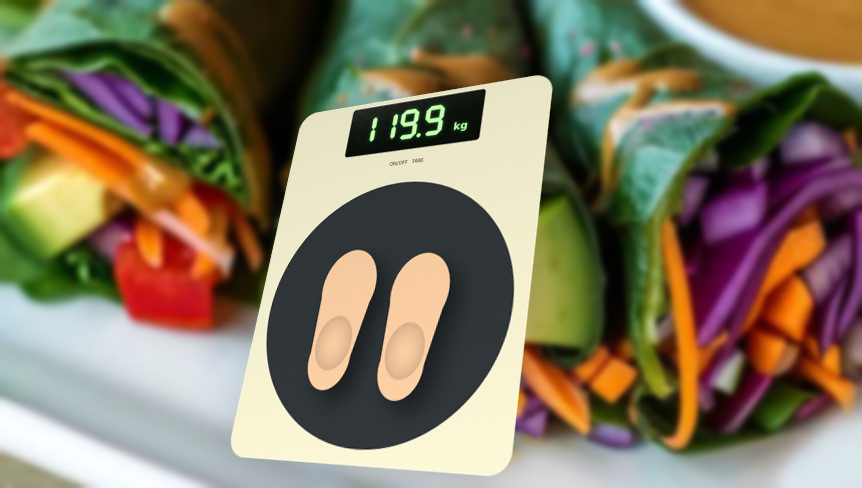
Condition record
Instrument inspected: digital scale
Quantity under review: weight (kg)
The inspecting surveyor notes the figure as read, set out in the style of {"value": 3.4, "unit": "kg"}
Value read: {"value": 119.9, "unit": "kg"}
